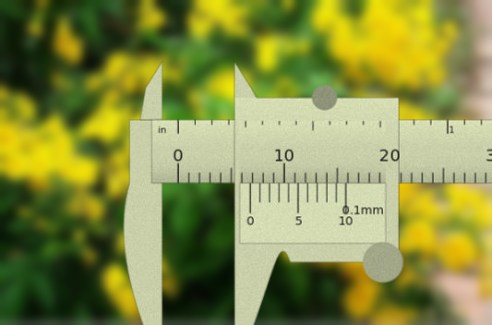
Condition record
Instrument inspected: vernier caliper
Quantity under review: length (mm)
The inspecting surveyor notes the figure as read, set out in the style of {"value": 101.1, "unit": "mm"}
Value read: {"value": 6.8, "unit": "mm"}
